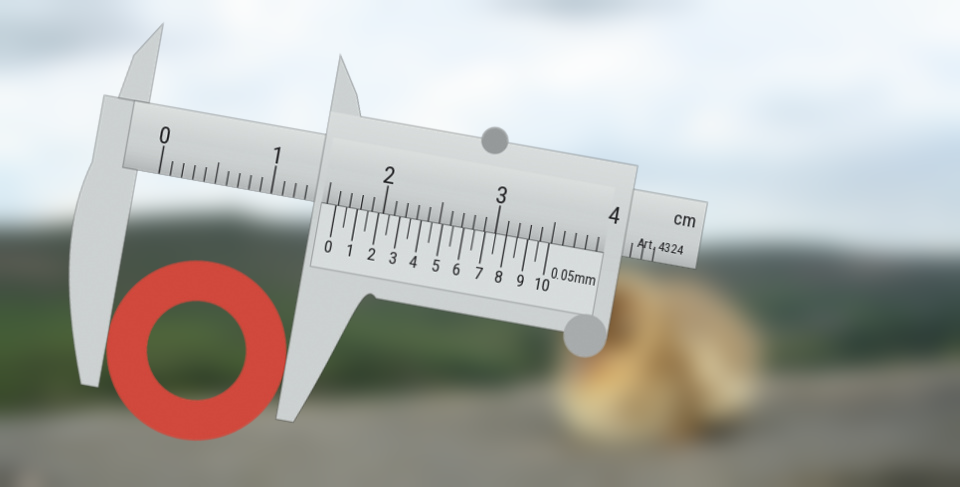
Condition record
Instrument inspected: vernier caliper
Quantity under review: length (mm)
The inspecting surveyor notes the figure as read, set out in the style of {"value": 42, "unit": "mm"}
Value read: {"value": 15.8, "unit": "mm"}
